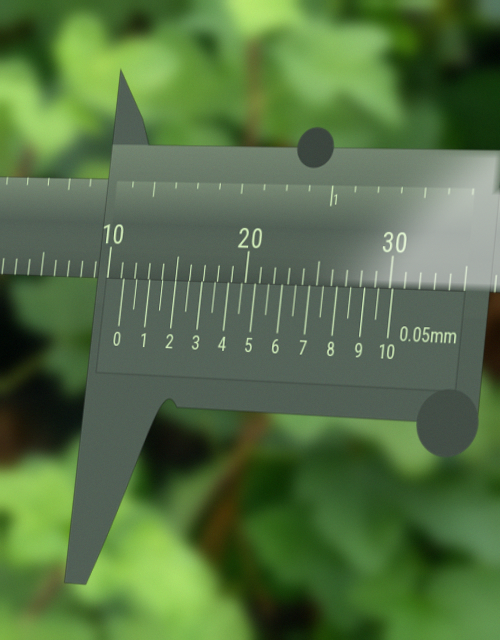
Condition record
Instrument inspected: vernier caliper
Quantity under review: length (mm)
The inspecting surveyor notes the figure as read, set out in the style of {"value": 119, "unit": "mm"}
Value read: {"value": 11.2, "unit": "mm"}
